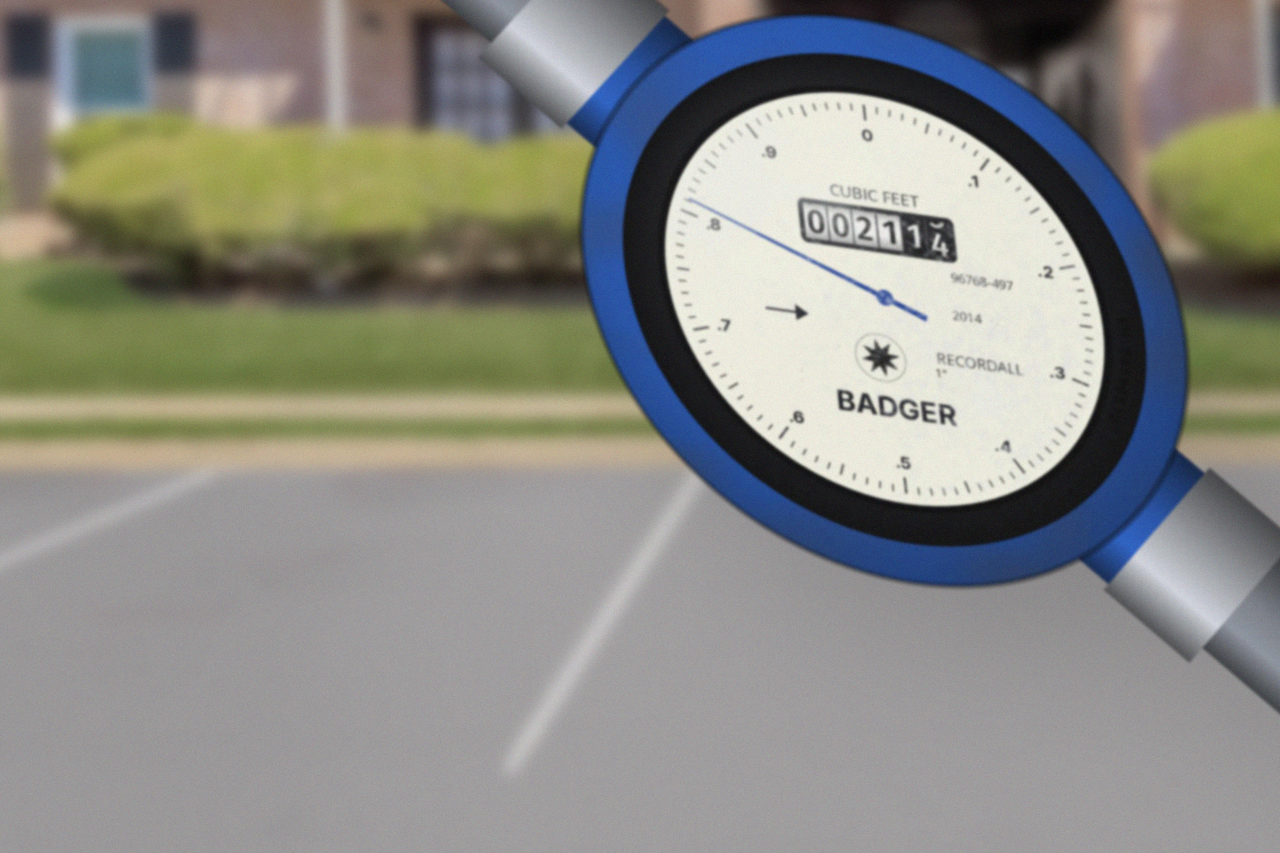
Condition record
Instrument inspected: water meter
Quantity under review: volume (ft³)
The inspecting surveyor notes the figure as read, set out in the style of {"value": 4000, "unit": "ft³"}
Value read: {"value": 2113.81, "unit": "ft³"}
